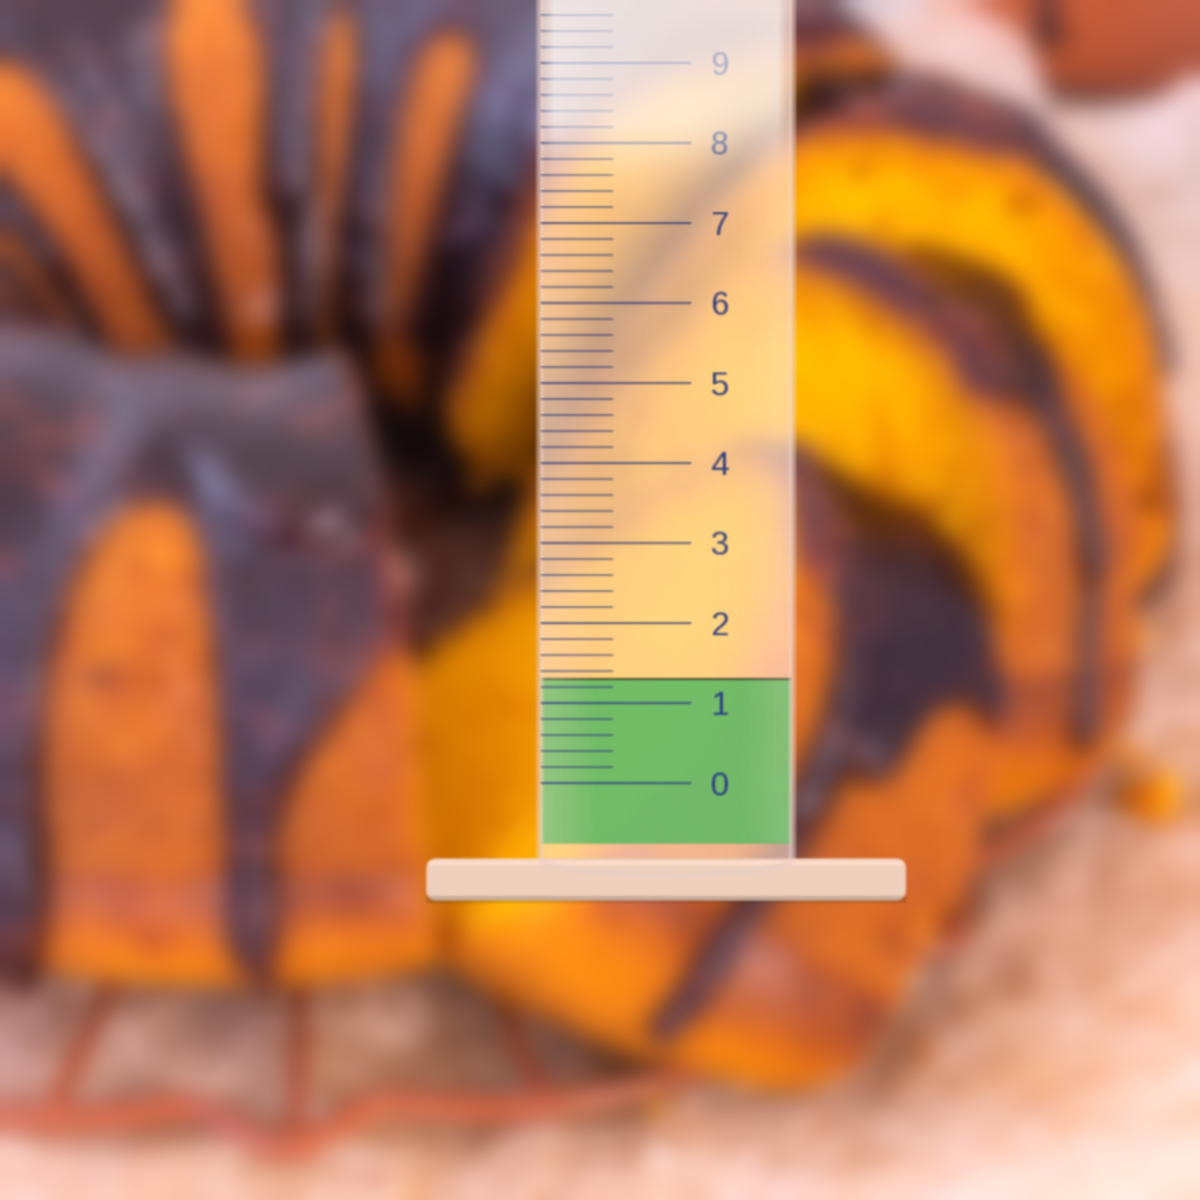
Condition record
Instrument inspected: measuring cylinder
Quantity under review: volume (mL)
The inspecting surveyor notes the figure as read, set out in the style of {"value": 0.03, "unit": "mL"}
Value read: {"value": 1.3, "unit": "mL"}
